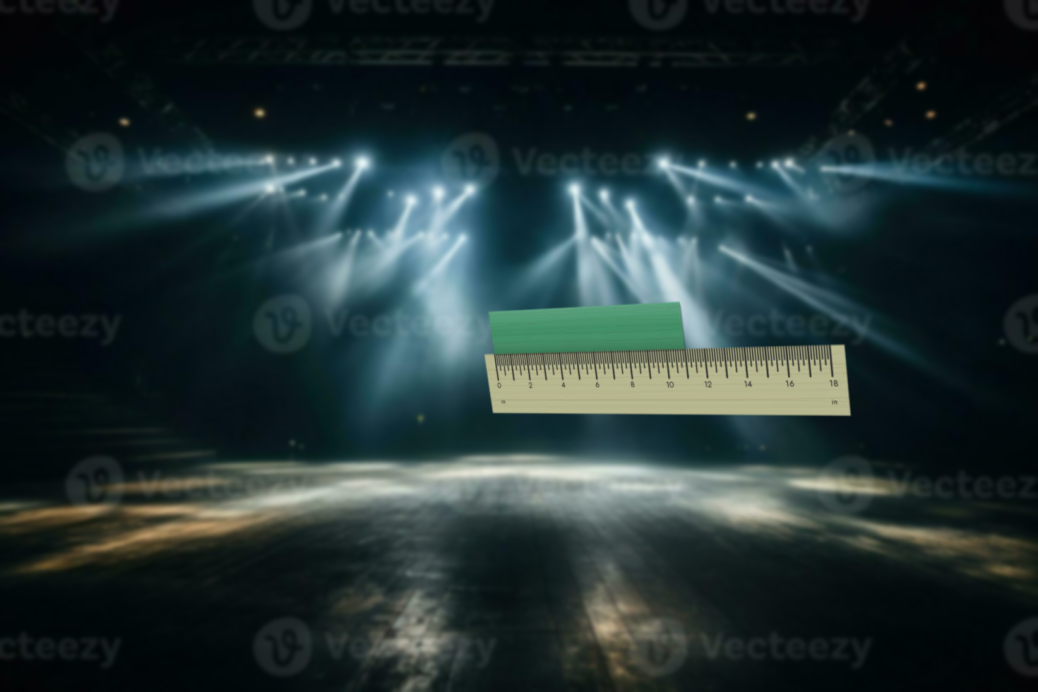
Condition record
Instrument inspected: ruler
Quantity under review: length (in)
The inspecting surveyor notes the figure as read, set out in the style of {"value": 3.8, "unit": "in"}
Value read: {"value": 11, "unit": "in"}
